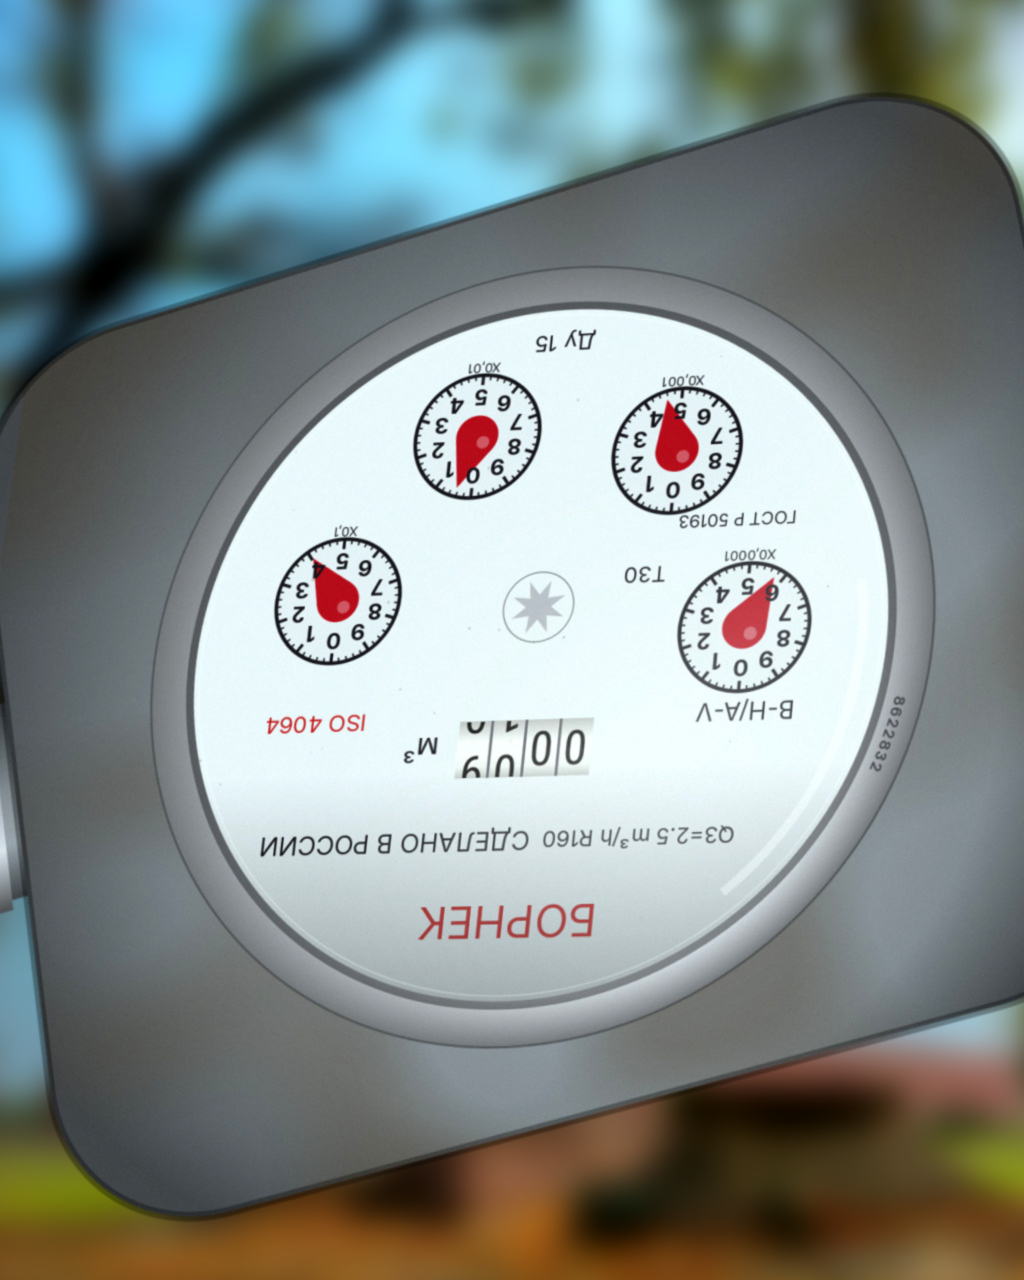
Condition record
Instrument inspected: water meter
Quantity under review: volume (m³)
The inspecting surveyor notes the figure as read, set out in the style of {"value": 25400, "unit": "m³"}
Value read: {"value": 9.4045, "unit": "m³"}
